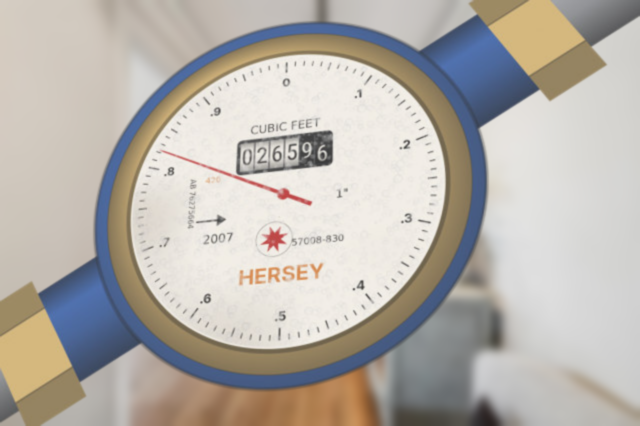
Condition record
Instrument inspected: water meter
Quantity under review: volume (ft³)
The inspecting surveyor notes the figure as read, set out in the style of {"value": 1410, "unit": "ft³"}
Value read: {"value": 26595.82, "unit": "ft³"}
